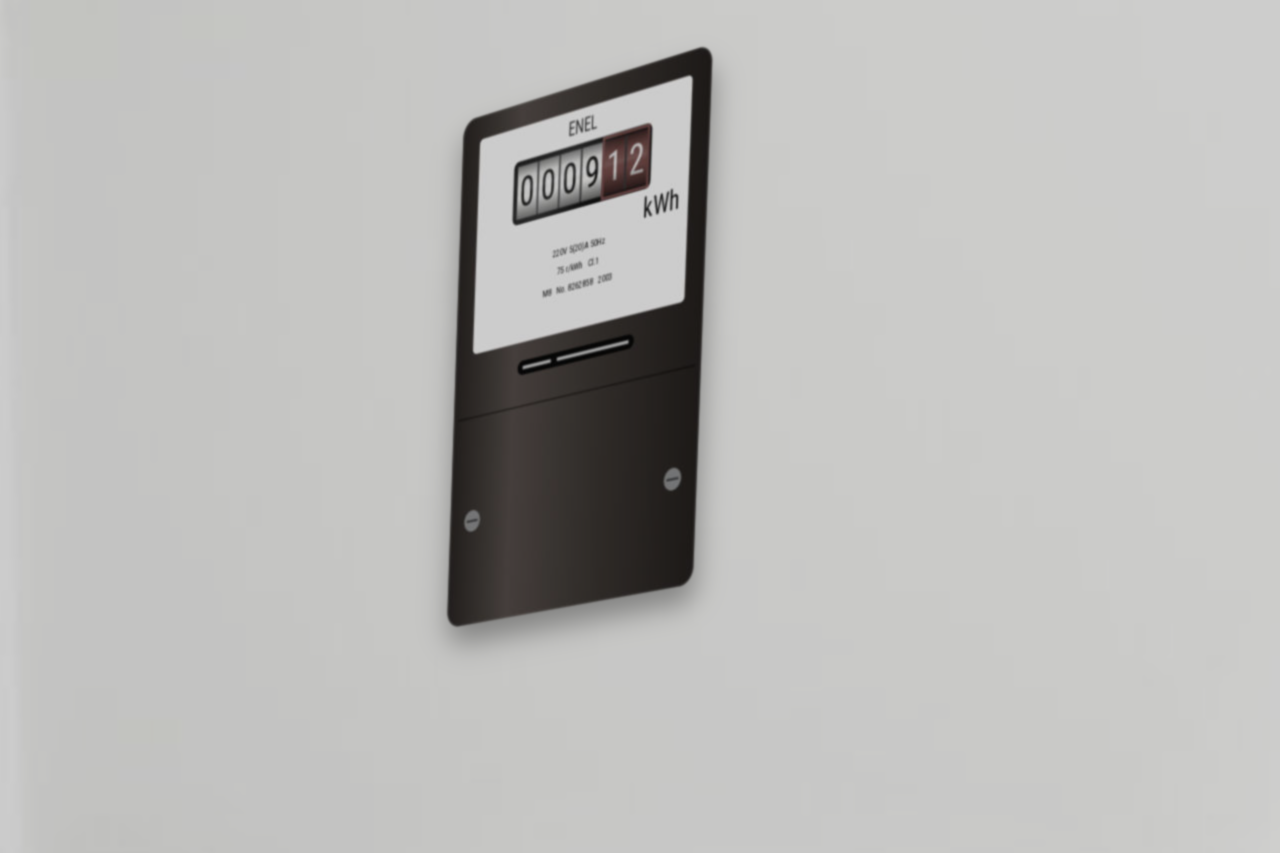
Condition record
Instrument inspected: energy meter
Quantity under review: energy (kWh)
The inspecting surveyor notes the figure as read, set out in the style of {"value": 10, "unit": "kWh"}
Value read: {"value": 9.12, "unit": "kWh"}
